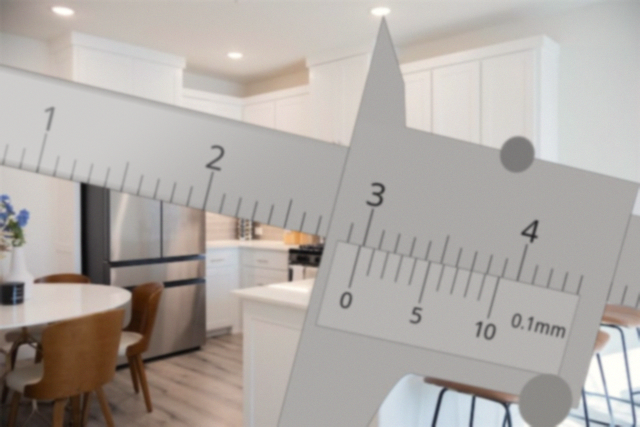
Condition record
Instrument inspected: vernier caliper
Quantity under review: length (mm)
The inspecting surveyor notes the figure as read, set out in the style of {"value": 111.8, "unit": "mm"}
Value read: {"value": 29.8, "unit": "mm"}
